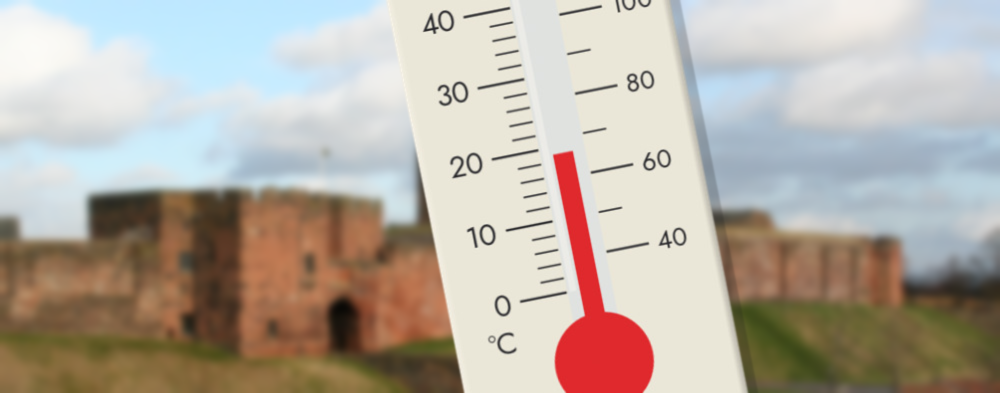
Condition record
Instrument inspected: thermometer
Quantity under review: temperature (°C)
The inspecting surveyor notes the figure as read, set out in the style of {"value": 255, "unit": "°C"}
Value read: {"value": 19, "unit": "°C"}
